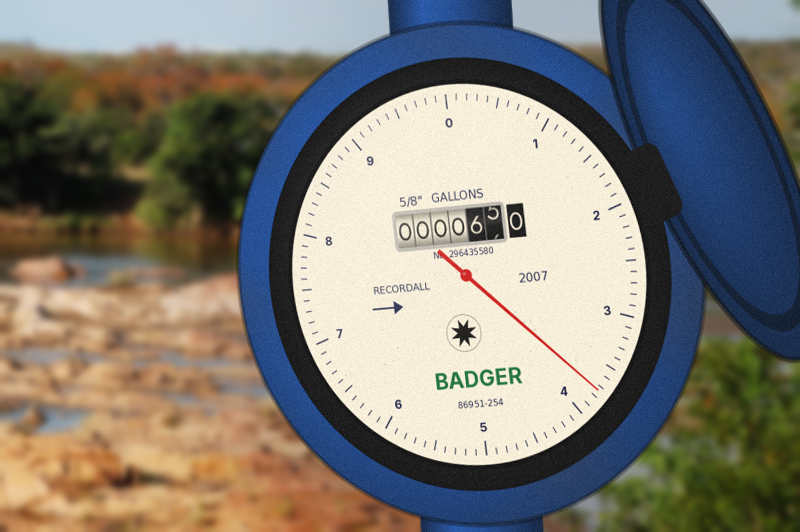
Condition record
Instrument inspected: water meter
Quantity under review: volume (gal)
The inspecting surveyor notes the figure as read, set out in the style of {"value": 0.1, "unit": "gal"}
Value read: {"value": 653.7, "unit": "gal"}
